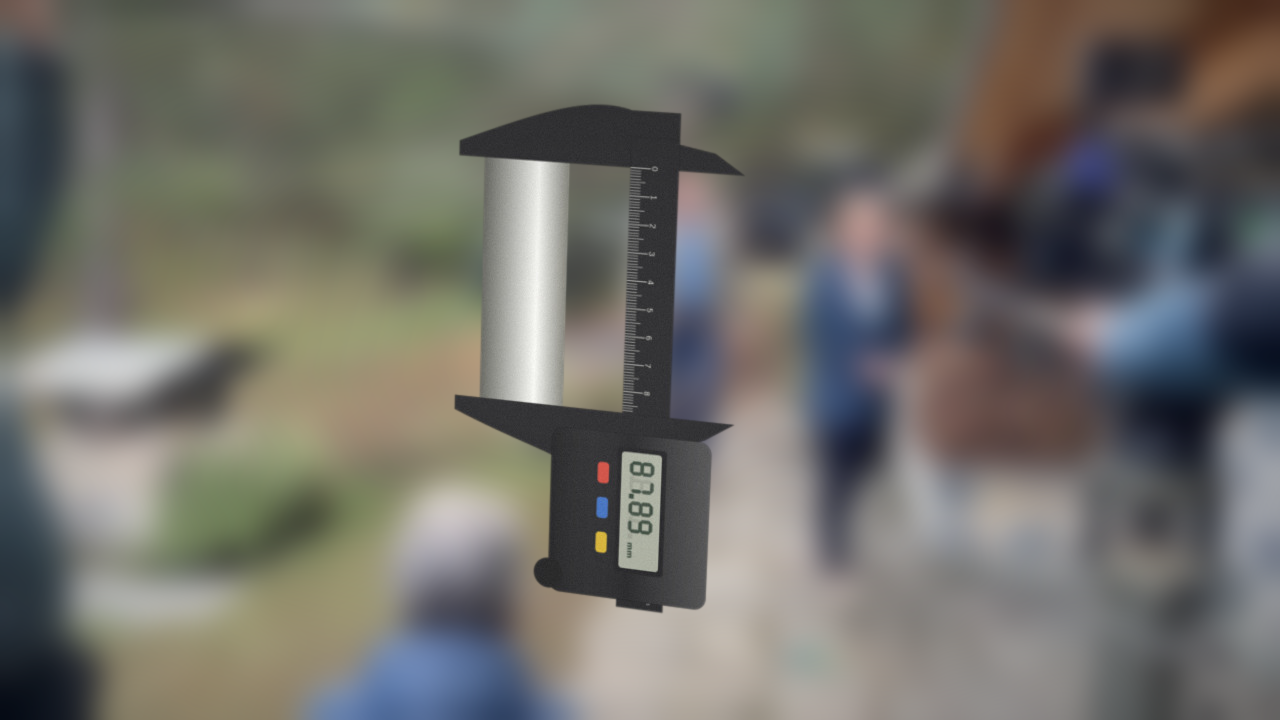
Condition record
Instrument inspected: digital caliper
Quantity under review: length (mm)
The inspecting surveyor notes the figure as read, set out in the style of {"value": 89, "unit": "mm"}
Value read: {"value": 87.89, "unit": "mm"}
